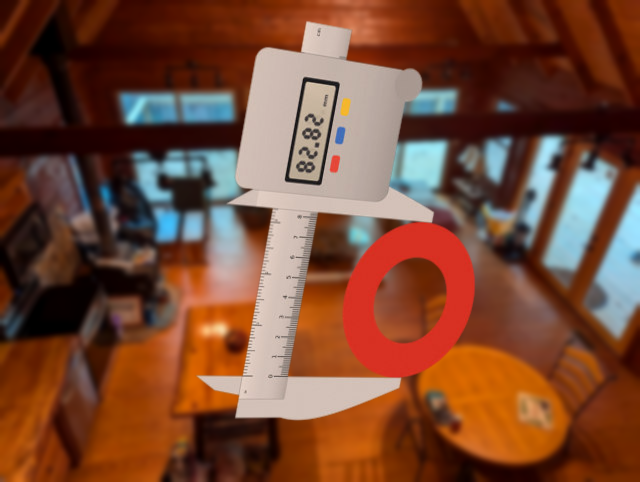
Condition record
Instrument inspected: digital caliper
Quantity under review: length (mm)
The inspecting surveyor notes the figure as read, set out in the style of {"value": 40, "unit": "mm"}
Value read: {"value": 82.82, "unit": "mm"}
